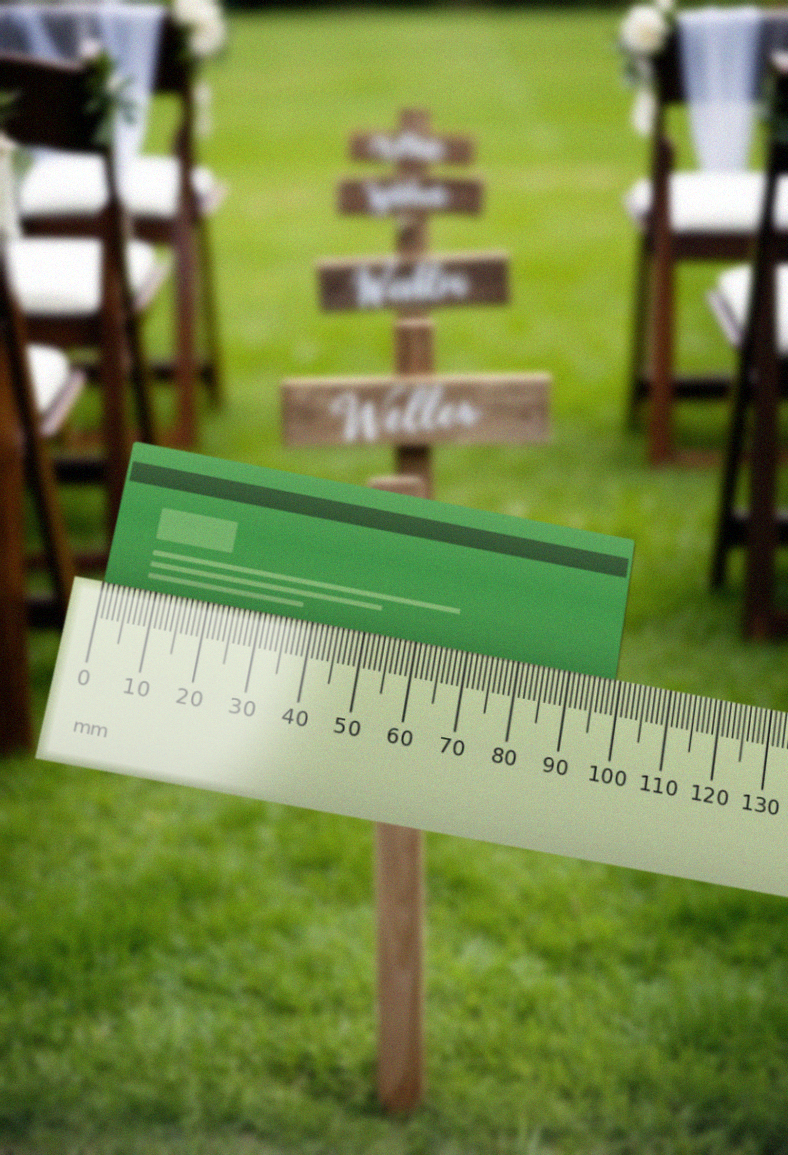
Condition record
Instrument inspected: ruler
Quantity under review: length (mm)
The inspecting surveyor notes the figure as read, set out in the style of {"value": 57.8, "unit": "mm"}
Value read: {"value": 99, "unit": "mm"}
